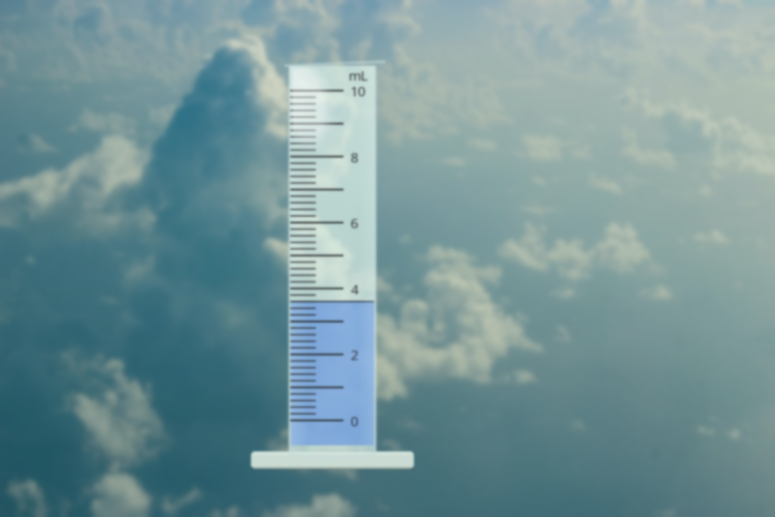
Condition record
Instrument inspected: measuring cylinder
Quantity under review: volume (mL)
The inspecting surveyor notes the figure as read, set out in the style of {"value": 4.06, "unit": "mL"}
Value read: {"value": 3.6, "unit": "mL"}
